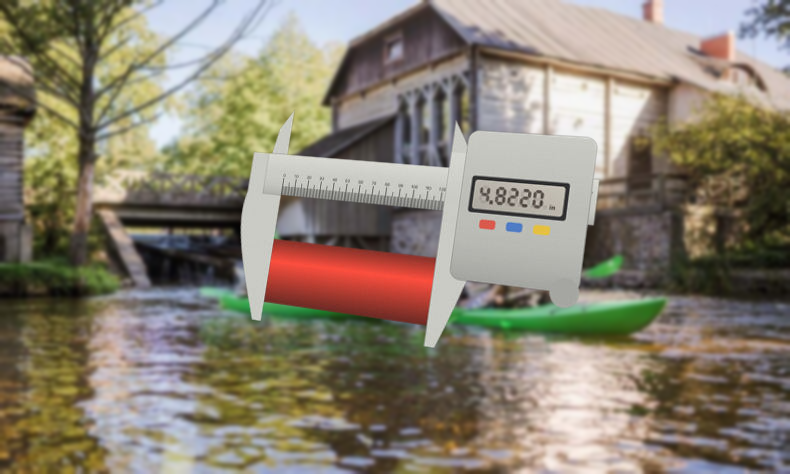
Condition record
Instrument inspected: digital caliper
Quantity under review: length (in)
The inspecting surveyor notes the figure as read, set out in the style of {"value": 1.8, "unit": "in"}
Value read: {"value": 4.8220, "unit": "in"}
